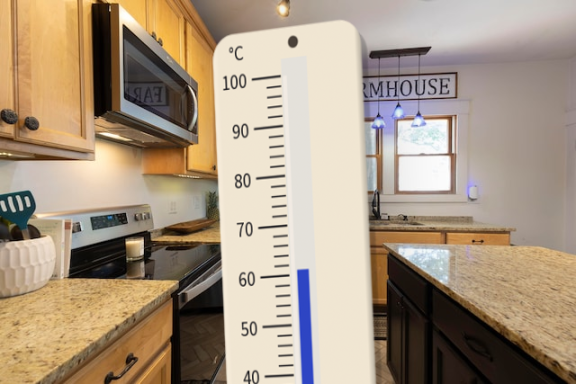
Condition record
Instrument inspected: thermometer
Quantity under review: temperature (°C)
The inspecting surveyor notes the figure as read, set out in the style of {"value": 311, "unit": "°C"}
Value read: {"value": 61, "unit": "°C"}
